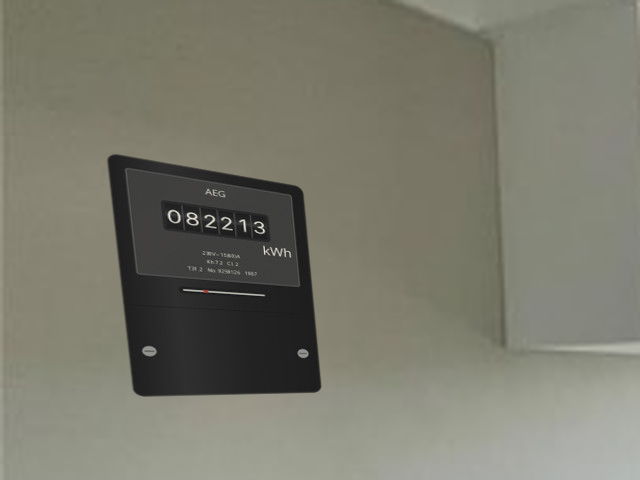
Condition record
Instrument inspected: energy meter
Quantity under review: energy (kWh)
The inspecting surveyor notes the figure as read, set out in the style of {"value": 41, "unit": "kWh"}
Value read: {"value": 82213, "unit": "kWh"}
